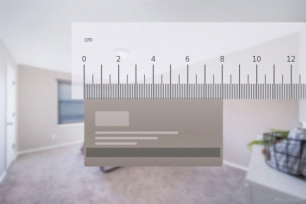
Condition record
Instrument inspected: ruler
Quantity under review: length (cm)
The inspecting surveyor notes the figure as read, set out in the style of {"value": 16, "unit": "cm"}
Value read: {"value": 8, "unit": "cm"}
